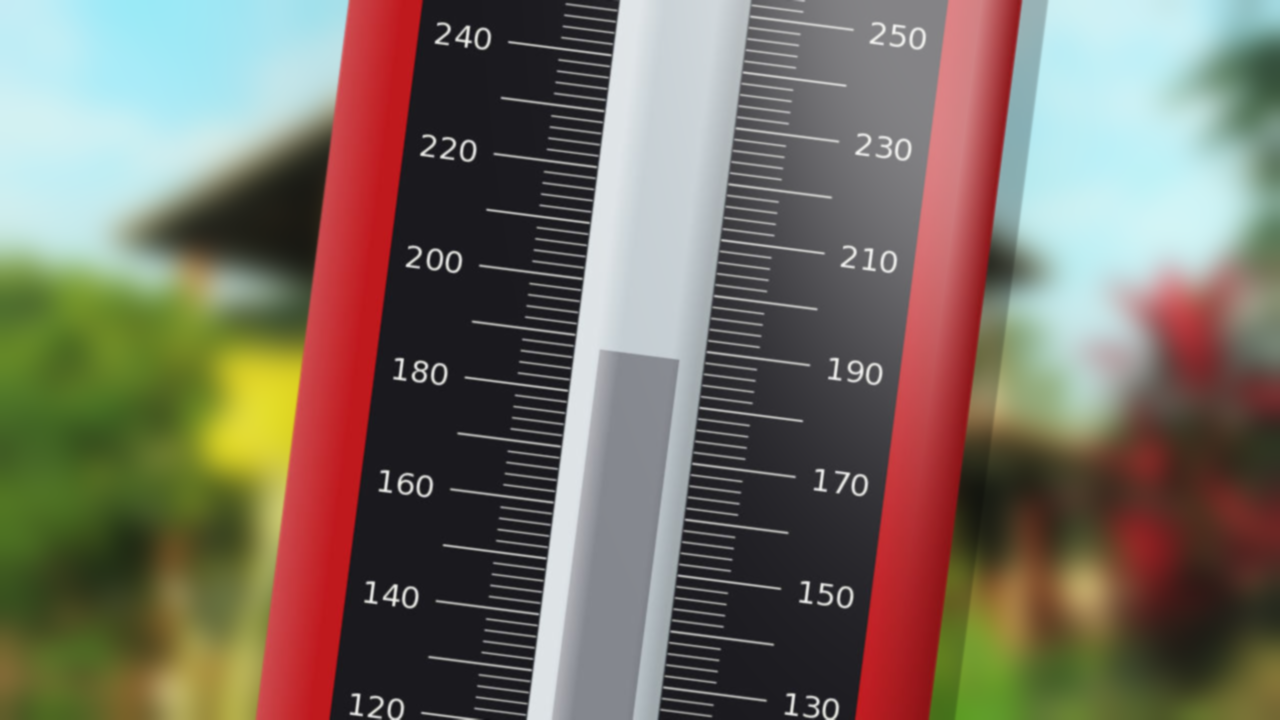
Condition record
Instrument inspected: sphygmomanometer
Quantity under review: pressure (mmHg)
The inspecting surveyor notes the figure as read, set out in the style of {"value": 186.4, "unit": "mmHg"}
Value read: {"value": 188, "unit": "mmHg"}
